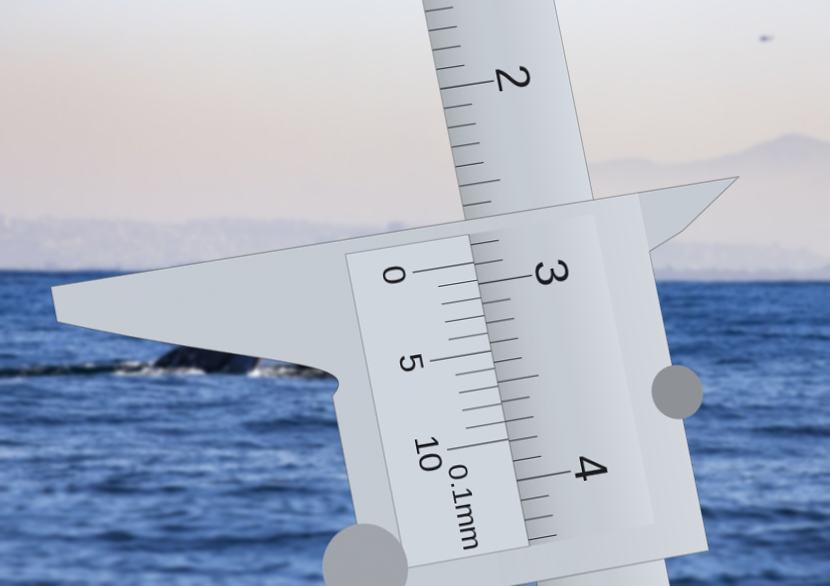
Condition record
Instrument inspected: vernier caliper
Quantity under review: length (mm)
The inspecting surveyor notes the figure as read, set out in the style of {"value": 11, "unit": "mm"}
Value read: {"value": 28.9, "unit": "mm"}
